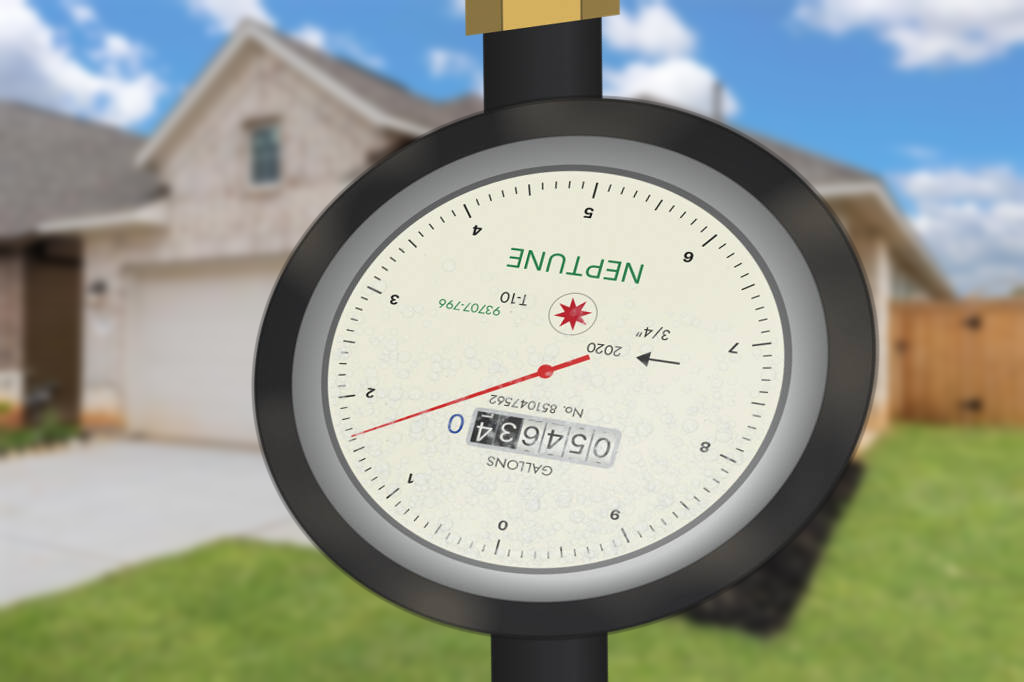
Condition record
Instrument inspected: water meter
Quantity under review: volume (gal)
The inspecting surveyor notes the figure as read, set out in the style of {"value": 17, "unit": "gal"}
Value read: {"value": 546341.6, "unit": "gal"}
